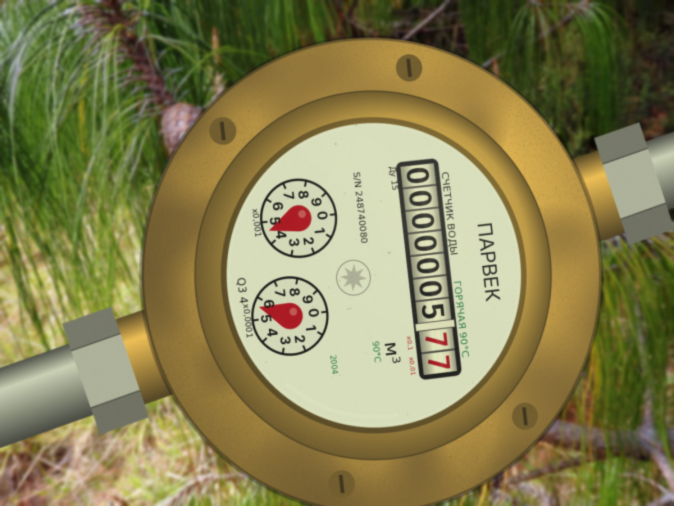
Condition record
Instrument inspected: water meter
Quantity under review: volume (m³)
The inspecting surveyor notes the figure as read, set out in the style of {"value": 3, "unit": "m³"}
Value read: {"value": 5.7745, "unit": "m³"}
